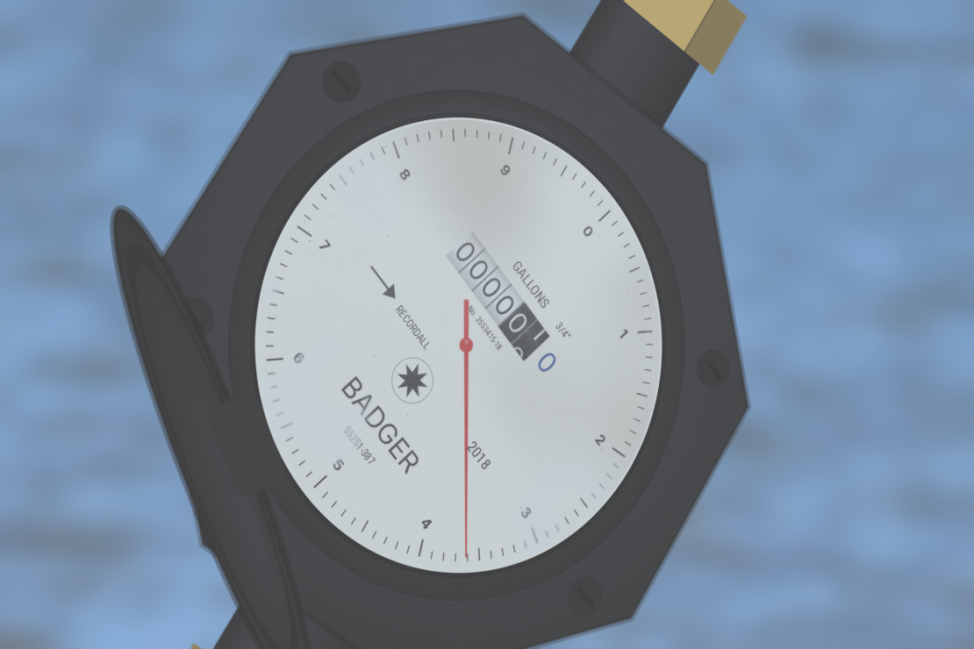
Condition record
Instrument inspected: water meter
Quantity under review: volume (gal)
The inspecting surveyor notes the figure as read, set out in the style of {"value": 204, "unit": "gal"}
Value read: {"value": 13.6, "unit": "gal"}
